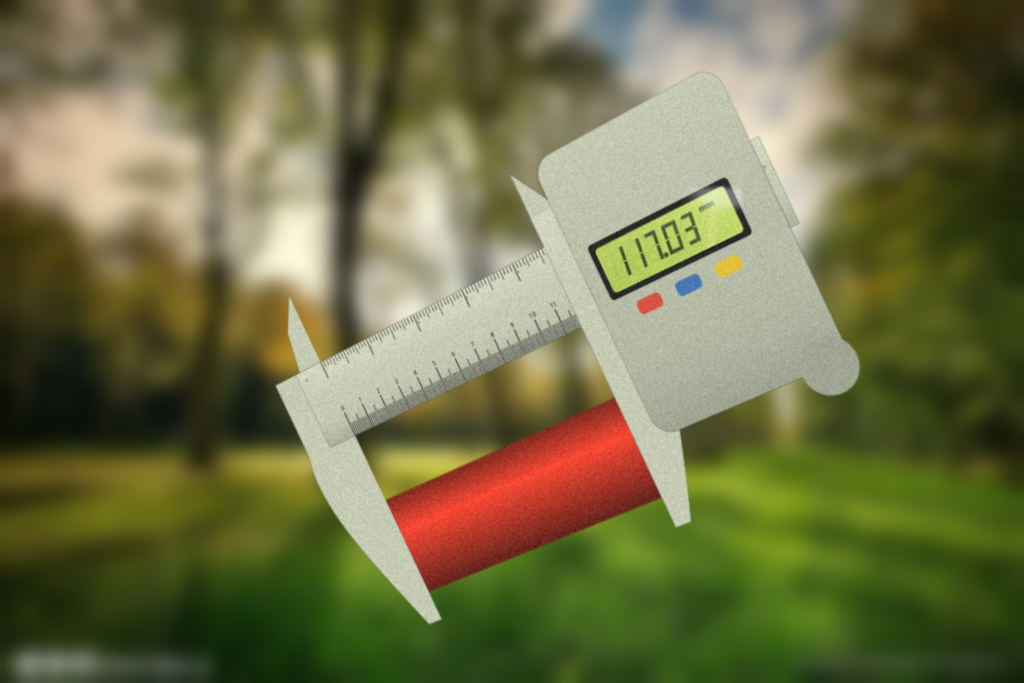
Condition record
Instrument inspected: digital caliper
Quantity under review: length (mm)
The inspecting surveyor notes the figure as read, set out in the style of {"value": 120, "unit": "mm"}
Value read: {"value": 117.03, "unit": "mm"}
